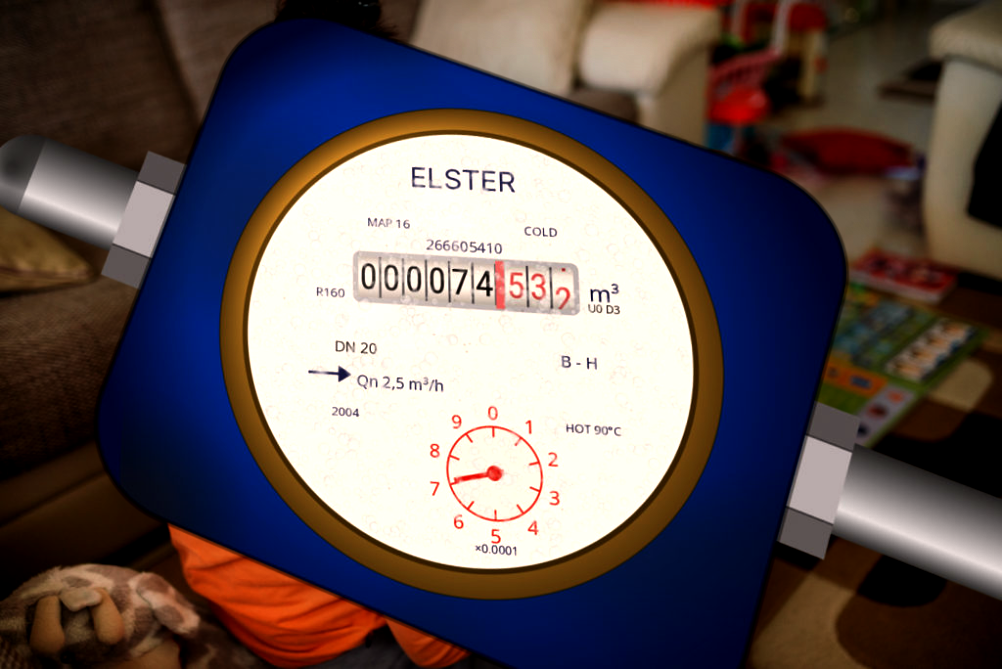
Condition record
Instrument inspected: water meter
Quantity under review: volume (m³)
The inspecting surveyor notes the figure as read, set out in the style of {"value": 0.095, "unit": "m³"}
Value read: {"value": 74.5317, "unit": "m³"}
